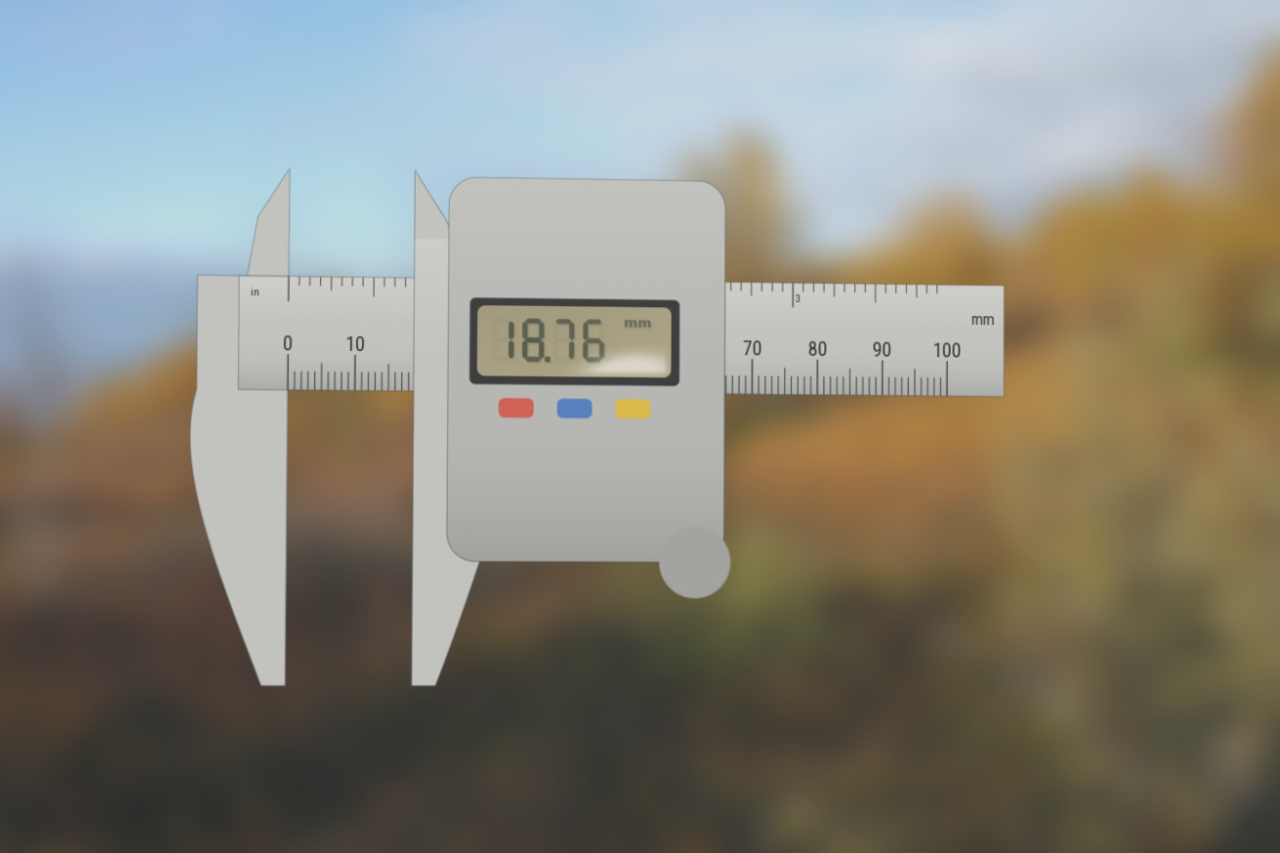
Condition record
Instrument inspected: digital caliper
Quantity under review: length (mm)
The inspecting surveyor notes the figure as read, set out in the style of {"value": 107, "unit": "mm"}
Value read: {"value": 18.76, "unit": "mm"}
